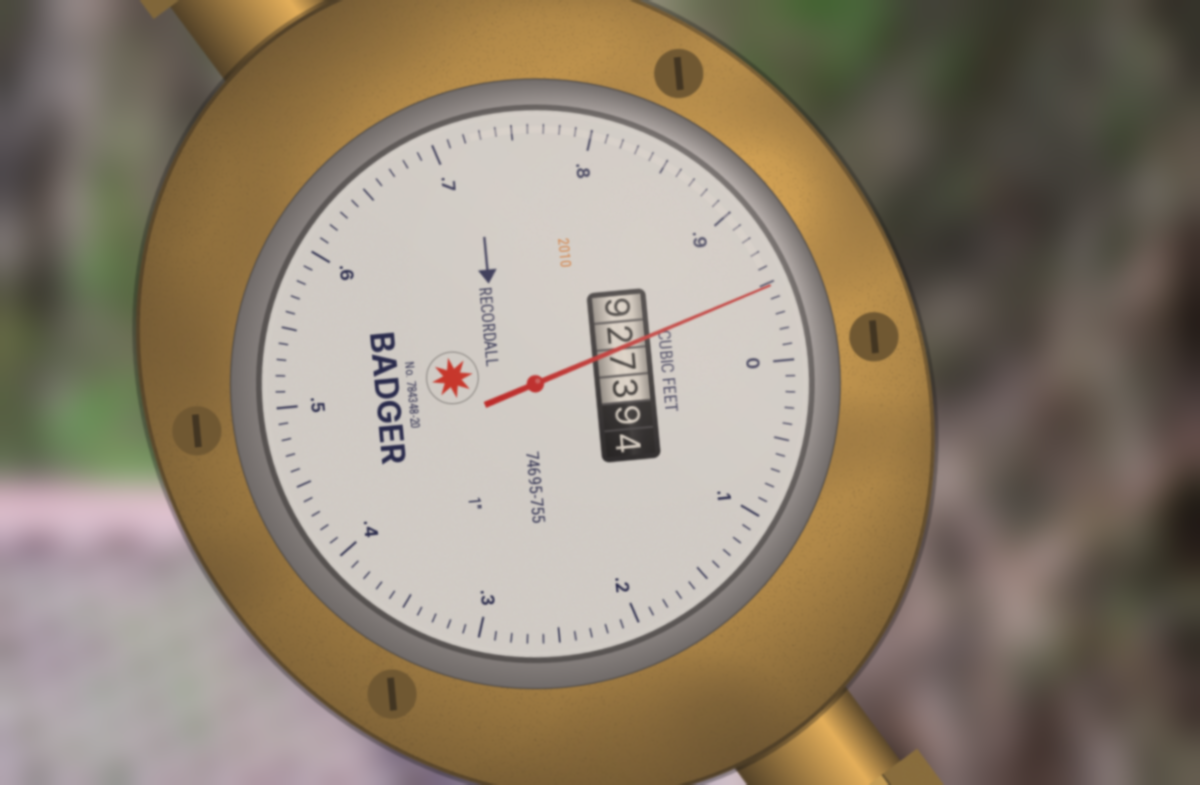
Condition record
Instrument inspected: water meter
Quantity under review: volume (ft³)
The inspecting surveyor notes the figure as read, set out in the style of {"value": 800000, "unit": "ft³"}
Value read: {"value": 927393.95, "unit": "ft³"}
